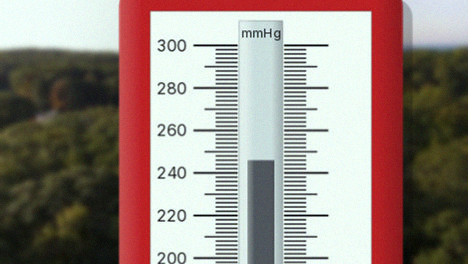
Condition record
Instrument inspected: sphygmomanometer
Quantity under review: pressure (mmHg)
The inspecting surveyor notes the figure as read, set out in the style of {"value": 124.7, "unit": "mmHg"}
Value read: {"value": 246, "unit": "mmHg"}
